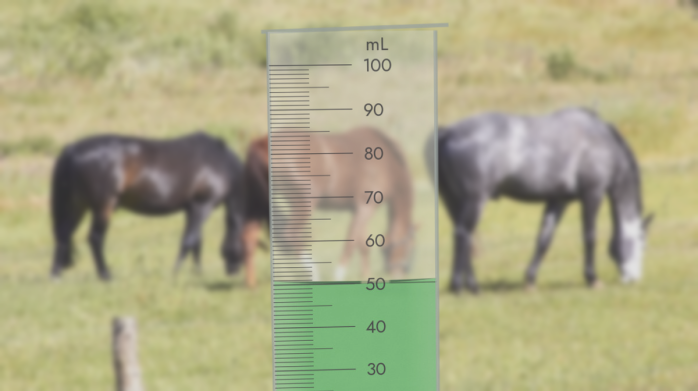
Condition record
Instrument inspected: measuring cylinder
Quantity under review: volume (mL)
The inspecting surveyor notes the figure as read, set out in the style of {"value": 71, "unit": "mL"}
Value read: {"value": 50, "unit": "mL"}
